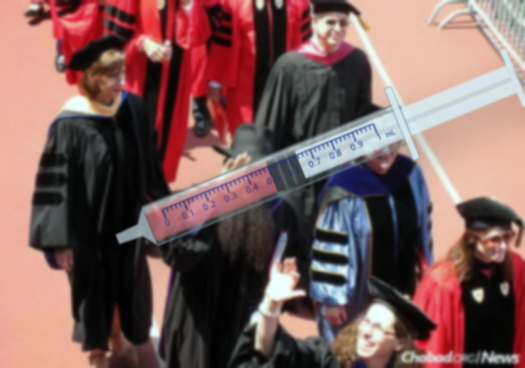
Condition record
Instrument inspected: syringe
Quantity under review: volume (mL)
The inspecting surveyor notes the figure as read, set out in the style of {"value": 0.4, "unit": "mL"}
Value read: {"value": 0.5, "unit": "mL"}
